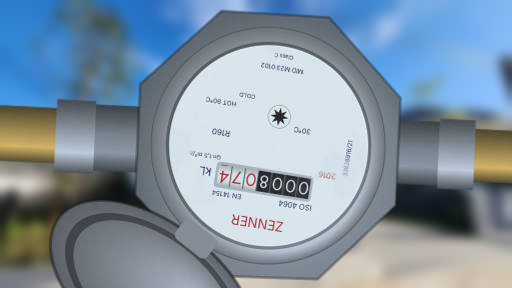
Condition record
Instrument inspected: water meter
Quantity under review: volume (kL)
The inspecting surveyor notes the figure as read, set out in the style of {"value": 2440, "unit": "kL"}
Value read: {"value": 8.074, "unit": "kL"}
